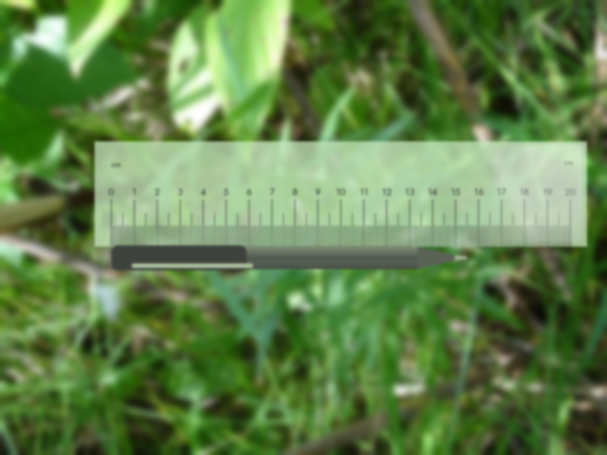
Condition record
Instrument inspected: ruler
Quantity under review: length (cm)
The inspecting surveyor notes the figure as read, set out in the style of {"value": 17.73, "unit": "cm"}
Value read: {"value": 15.5, "unit": "cm"}
